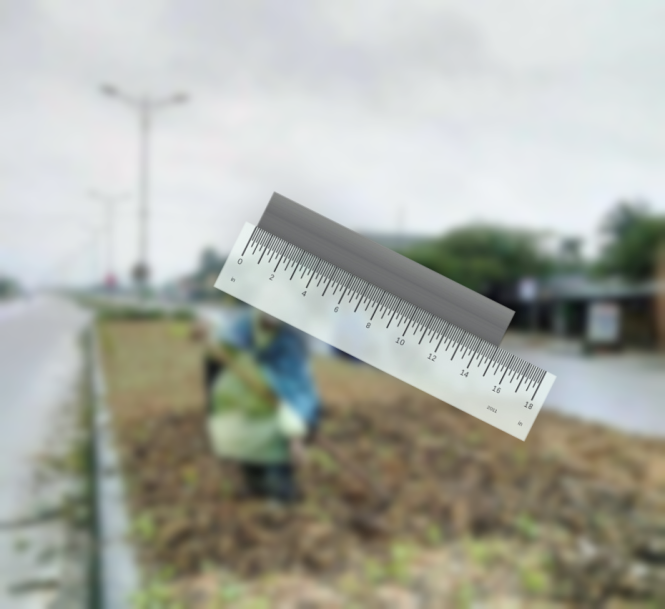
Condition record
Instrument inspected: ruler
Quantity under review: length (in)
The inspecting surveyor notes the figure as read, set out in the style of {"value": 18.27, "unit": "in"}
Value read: {"value": 15, "unit": "in"}
